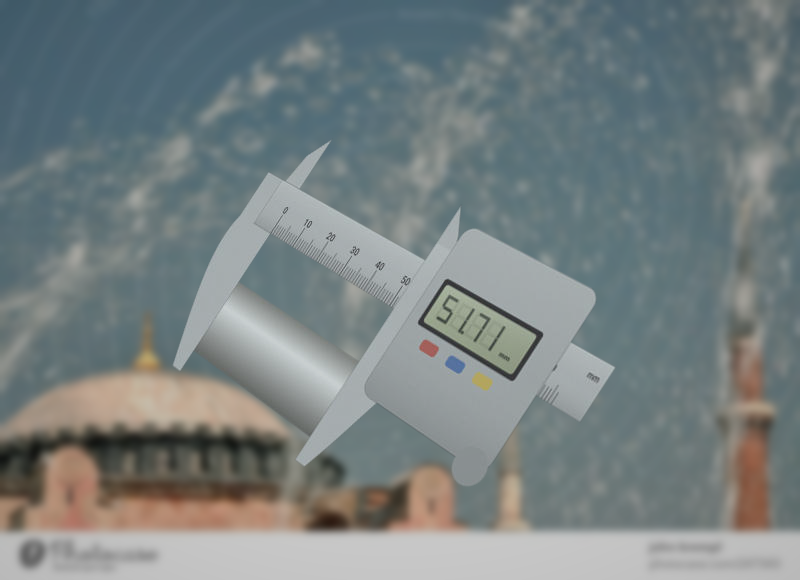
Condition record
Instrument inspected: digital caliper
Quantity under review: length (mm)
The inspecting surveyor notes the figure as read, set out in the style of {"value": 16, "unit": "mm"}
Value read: {"value": 51.71, "unit": "mm"}
